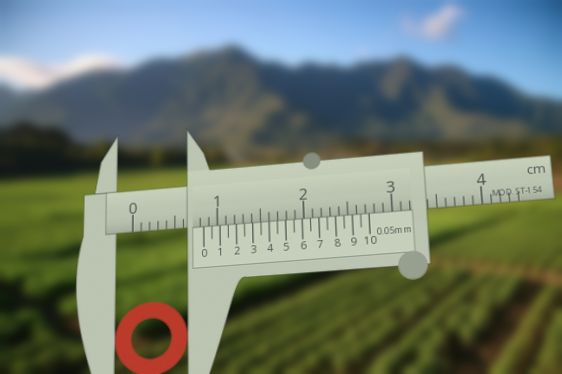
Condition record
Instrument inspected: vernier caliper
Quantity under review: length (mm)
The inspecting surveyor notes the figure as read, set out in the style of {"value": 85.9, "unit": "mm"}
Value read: {"value": 8.4, "unit": "mm"}
